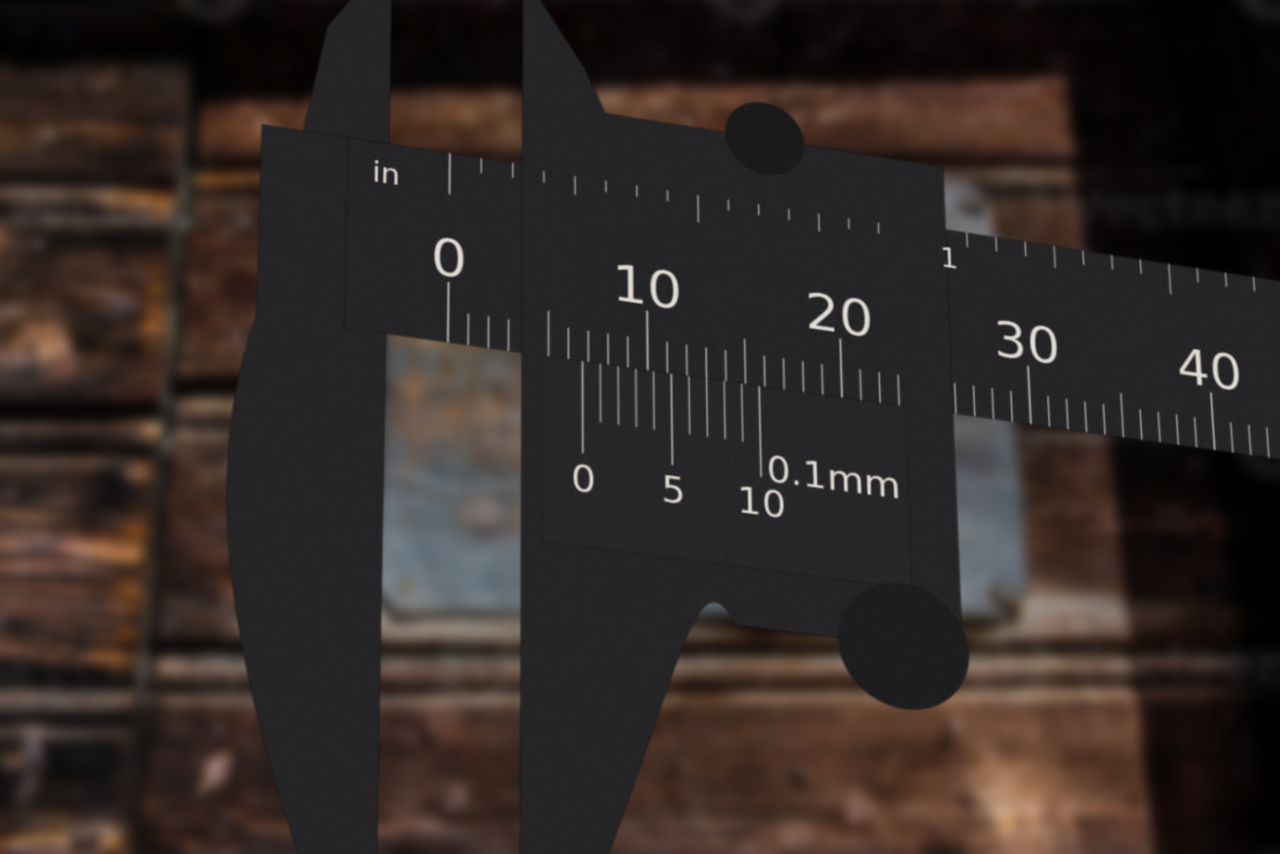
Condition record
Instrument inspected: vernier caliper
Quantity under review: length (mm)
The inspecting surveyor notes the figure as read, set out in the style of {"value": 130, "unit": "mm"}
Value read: {"value": 6.7, "unit": "mm"}
